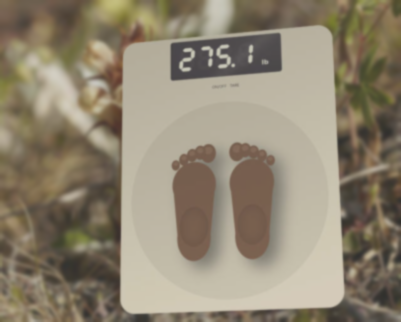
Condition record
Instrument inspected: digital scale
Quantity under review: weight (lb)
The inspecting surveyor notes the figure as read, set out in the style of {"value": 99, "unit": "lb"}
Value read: {"value": 275.1, "unit": "lb"}
